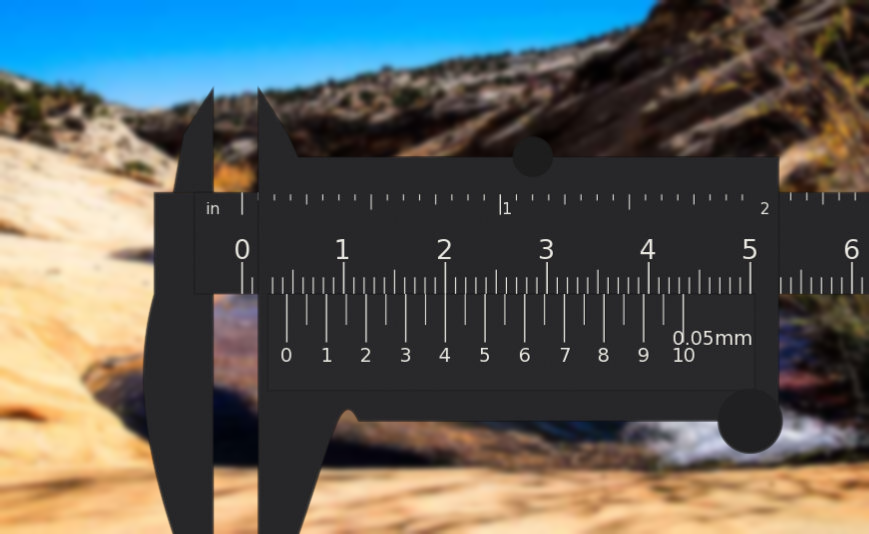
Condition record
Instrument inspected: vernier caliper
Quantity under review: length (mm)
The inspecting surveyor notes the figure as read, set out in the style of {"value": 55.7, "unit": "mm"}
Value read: {"value": 4.4, "unit": "mm"}
